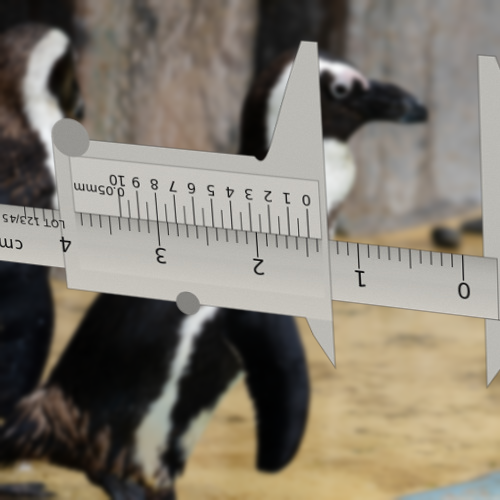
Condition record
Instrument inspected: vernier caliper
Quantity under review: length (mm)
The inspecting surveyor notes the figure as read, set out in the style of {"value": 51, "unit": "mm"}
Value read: {"value": 14.8, "unit": "mm"}
